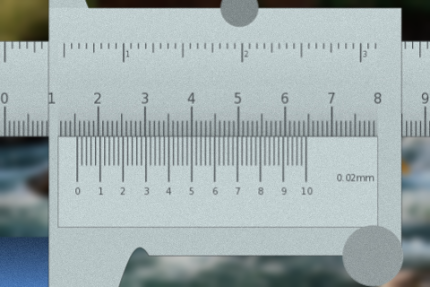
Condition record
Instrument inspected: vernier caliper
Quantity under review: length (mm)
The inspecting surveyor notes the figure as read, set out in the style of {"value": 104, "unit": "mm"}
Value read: {"value": 15.5, "unit": "mm"}
